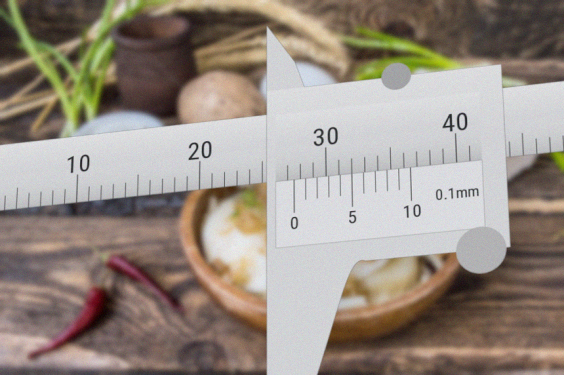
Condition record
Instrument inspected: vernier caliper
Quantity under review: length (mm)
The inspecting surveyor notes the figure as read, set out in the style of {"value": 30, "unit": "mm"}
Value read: {"value": 27.5, "unit": "mm"}
